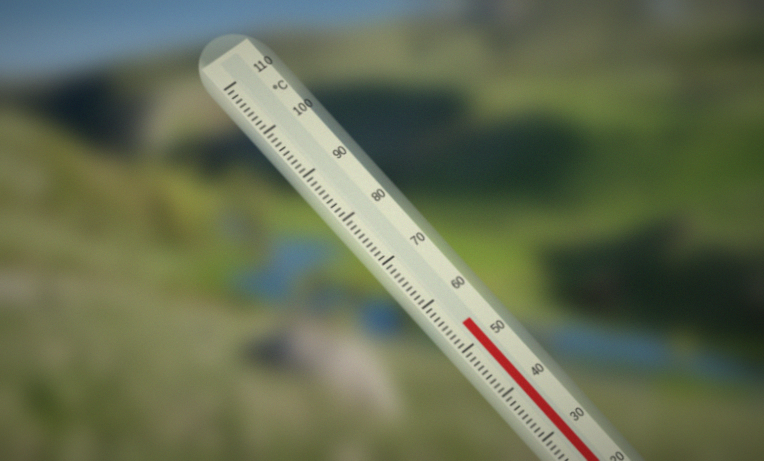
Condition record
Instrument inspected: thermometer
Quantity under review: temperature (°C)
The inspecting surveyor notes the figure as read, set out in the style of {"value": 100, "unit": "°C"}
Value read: {"value": 54, "unit": "°C"}
